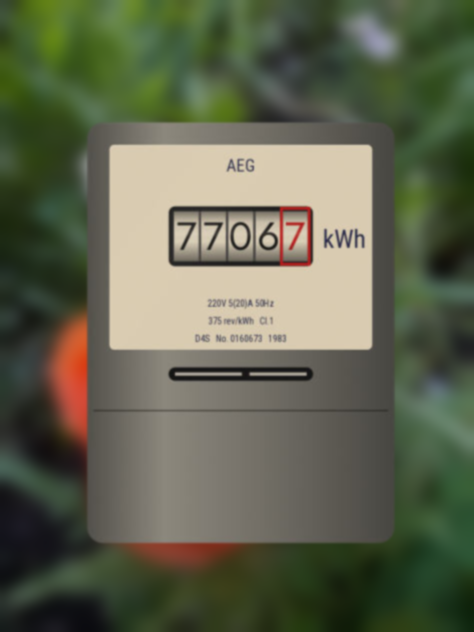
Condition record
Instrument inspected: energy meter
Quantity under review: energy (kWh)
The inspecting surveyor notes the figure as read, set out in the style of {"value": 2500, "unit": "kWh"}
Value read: {"value": 7706.7, "unit": "kWh"}
